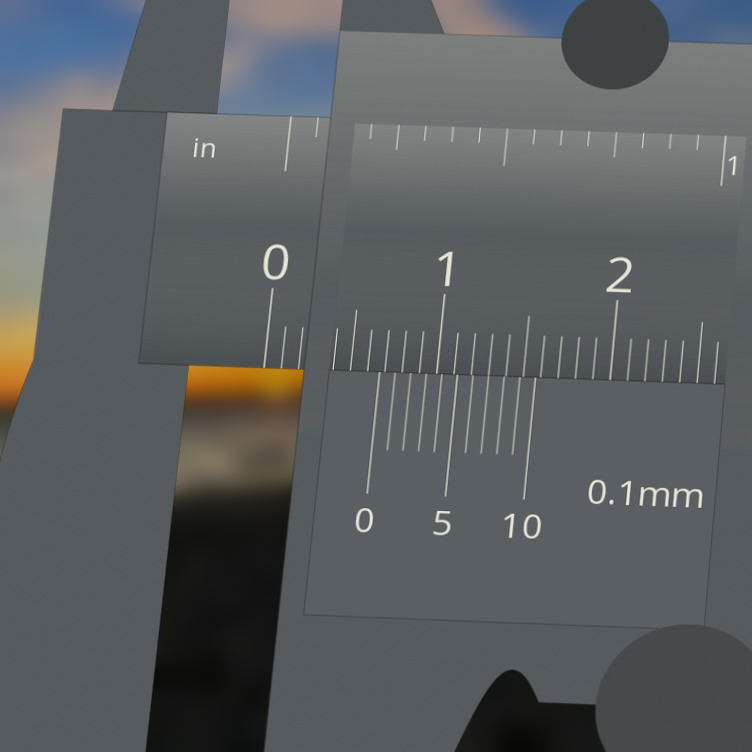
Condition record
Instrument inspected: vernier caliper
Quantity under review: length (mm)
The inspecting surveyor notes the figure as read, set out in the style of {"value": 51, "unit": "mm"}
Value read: {"value": 6.7, "unit": "mm"}
